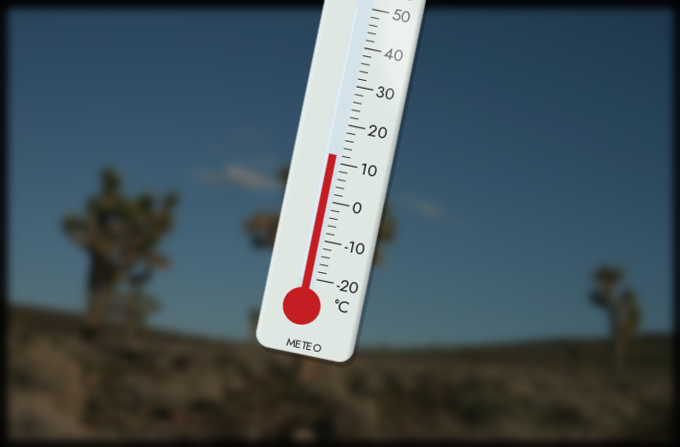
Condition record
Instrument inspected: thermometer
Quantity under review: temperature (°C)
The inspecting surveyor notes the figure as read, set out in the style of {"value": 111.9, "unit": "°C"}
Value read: {"value": 12, "unit": "°C"}
